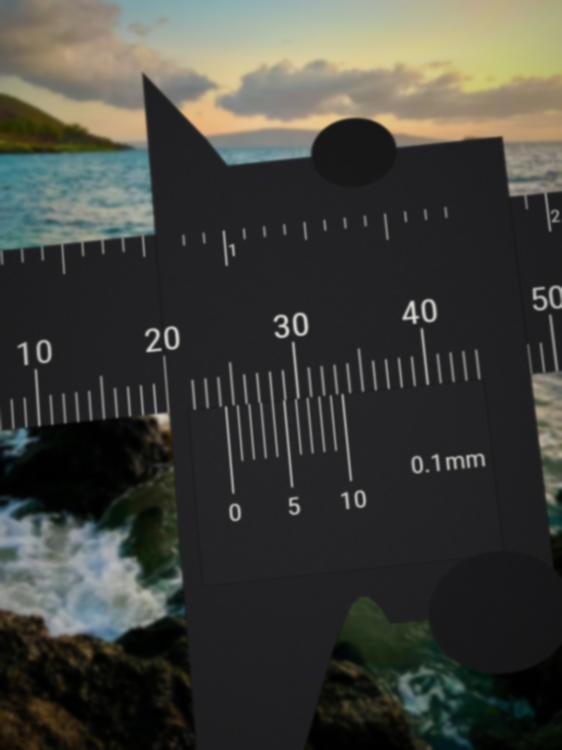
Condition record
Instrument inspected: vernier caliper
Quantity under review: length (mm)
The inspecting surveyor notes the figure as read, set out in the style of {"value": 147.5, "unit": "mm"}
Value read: {"value": 24.4, "unit": "mm"}
